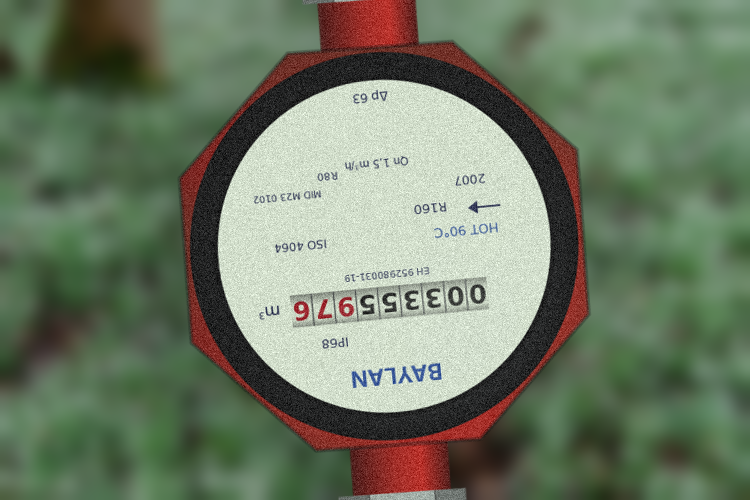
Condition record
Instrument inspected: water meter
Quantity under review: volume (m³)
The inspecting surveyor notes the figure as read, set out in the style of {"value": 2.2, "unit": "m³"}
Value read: {"value": 3355.976, "unit": "m³"}
